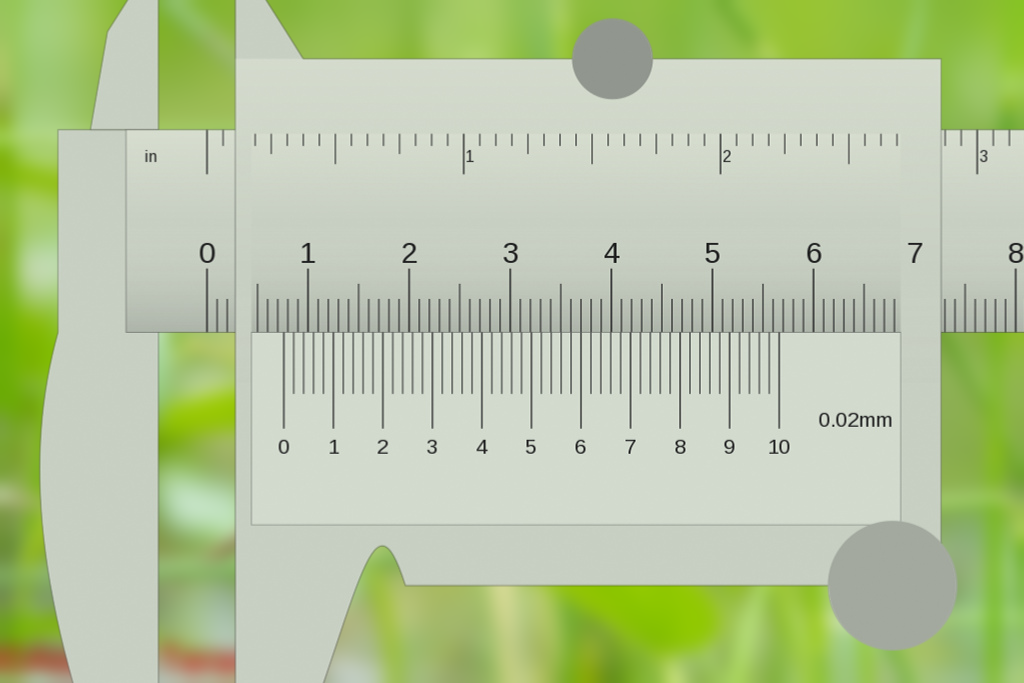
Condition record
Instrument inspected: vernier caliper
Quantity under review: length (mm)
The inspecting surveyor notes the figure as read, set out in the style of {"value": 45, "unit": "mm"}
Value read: {"value": 7.6, "unit": "mm"}
